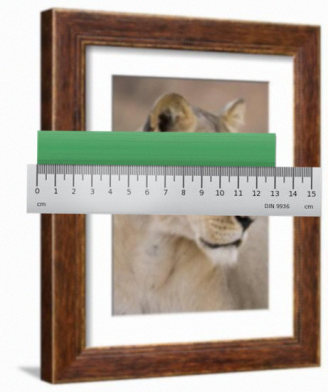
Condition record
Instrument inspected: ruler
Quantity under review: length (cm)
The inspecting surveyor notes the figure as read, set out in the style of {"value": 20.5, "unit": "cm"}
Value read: {"value": 13, "unit": "cm"}
